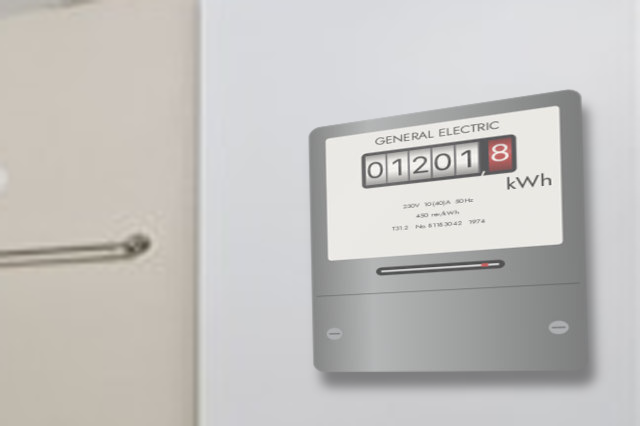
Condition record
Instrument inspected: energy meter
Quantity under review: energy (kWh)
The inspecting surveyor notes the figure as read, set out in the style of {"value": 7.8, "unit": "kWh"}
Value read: {"value": 1201.8, "unit": "kWh"}
